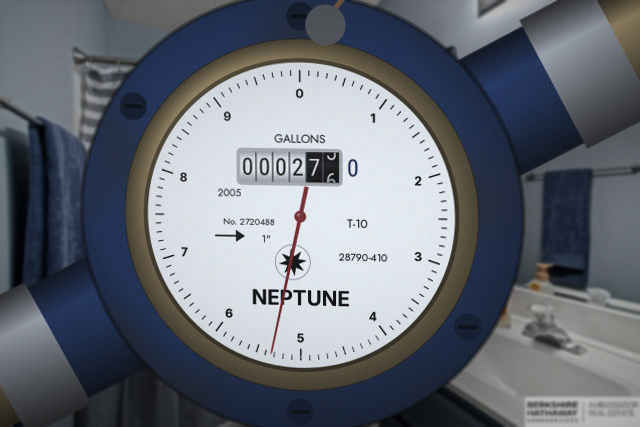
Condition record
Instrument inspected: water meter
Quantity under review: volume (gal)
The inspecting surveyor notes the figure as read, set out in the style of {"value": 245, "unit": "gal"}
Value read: {"value": 2755.3, "unit": "gal"}
